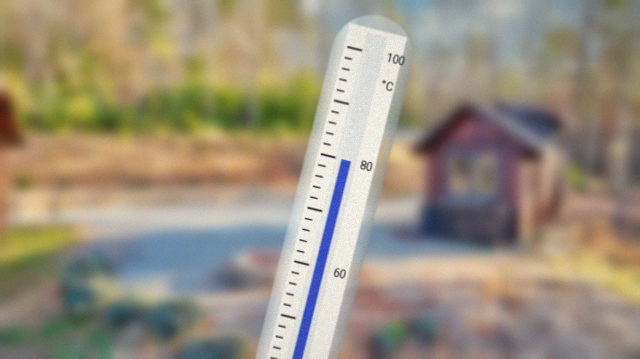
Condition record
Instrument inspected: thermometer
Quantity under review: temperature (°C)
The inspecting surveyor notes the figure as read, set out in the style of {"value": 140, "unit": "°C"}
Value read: {"value": 80, "unit": "°C"}
